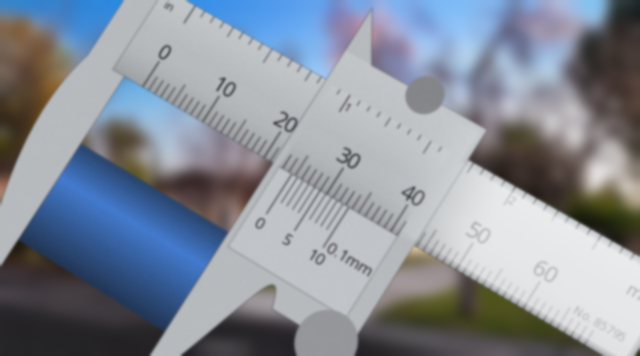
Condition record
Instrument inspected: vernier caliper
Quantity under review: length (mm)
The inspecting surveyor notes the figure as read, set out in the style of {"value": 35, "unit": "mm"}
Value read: {"value": 24.5, "unit": "mm"}
